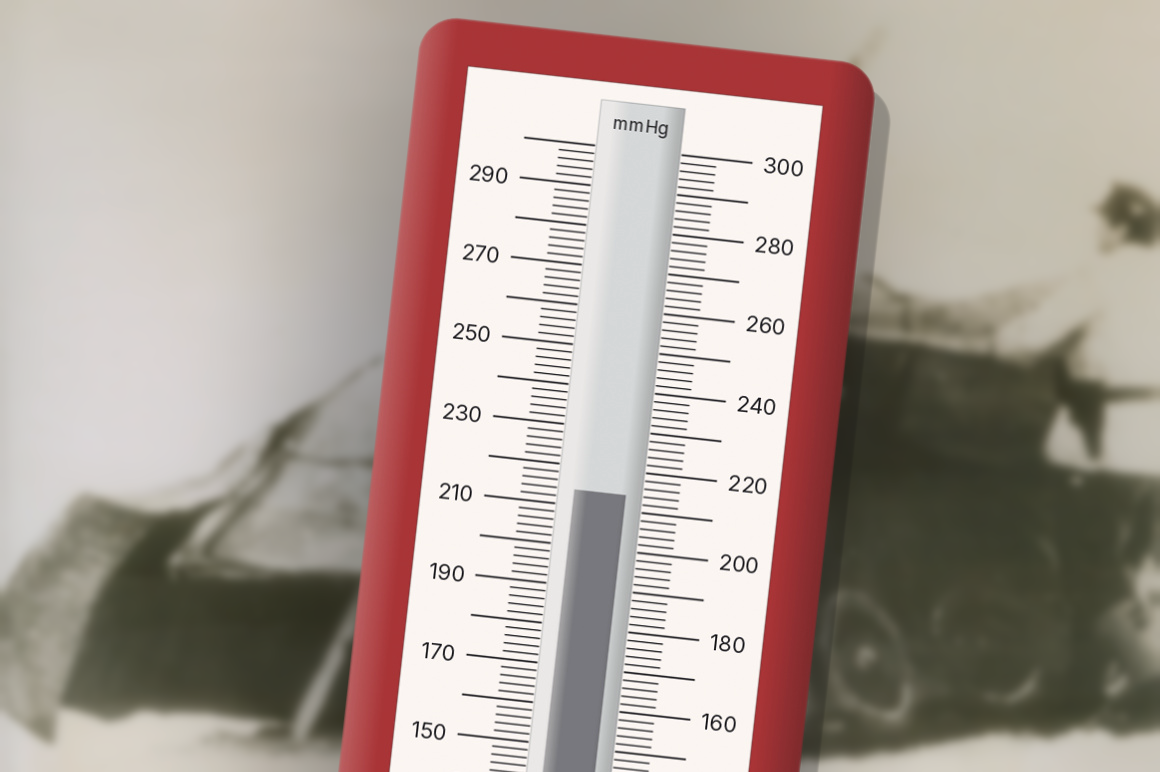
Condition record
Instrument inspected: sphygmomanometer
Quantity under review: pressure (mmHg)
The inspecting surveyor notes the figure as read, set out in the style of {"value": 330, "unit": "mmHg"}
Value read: {"value": 214, "unit": "mmHg"}
